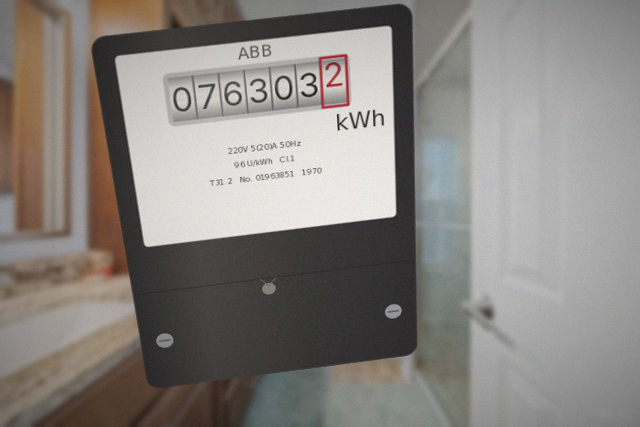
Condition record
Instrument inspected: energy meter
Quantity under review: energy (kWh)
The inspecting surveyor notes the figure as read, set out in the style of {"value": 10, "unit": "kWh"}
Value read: {"value": 76303.2, "unit": "kWh"}
